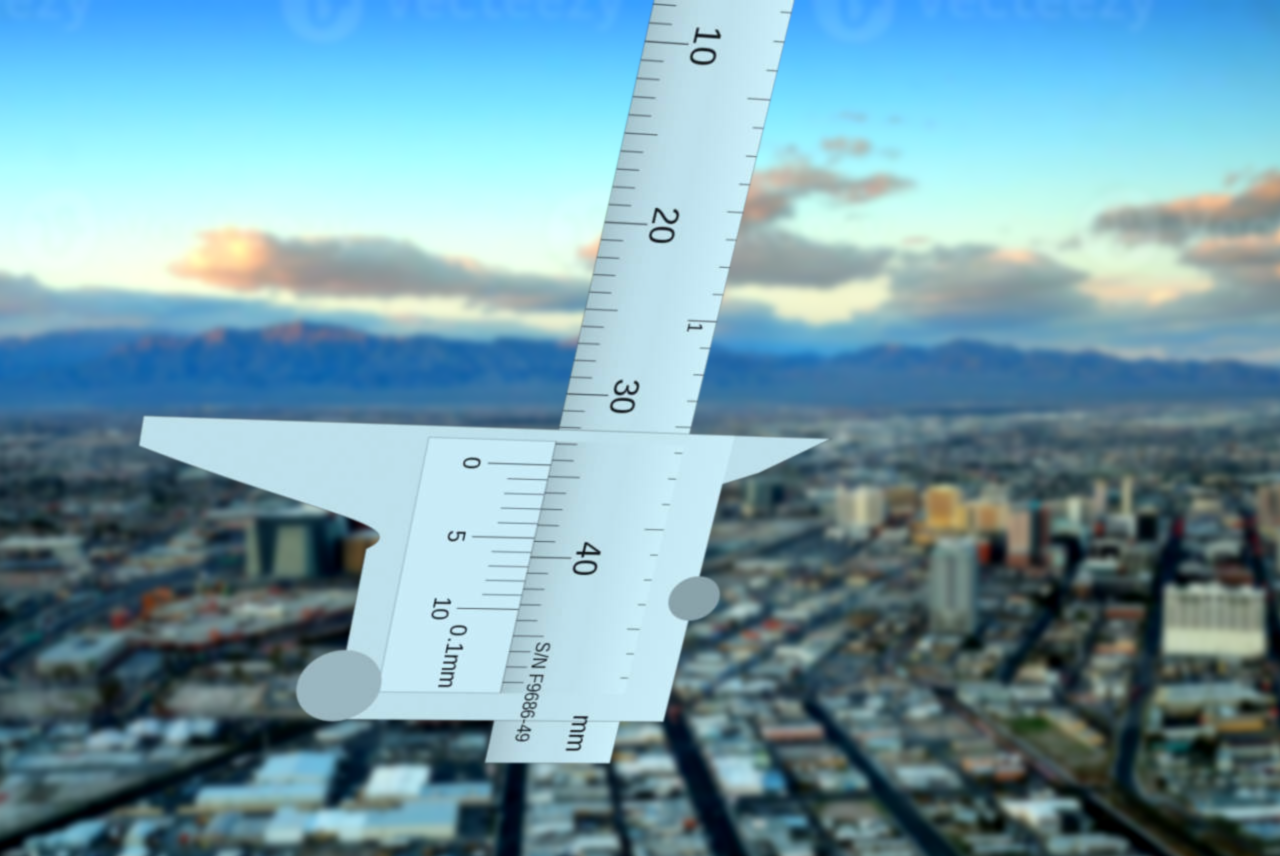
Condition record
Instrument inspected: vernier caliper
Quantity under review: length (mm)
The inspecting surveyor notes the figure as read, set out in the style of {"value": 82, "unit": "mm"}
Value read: {"value": 34.3, "unit": "mm"}
